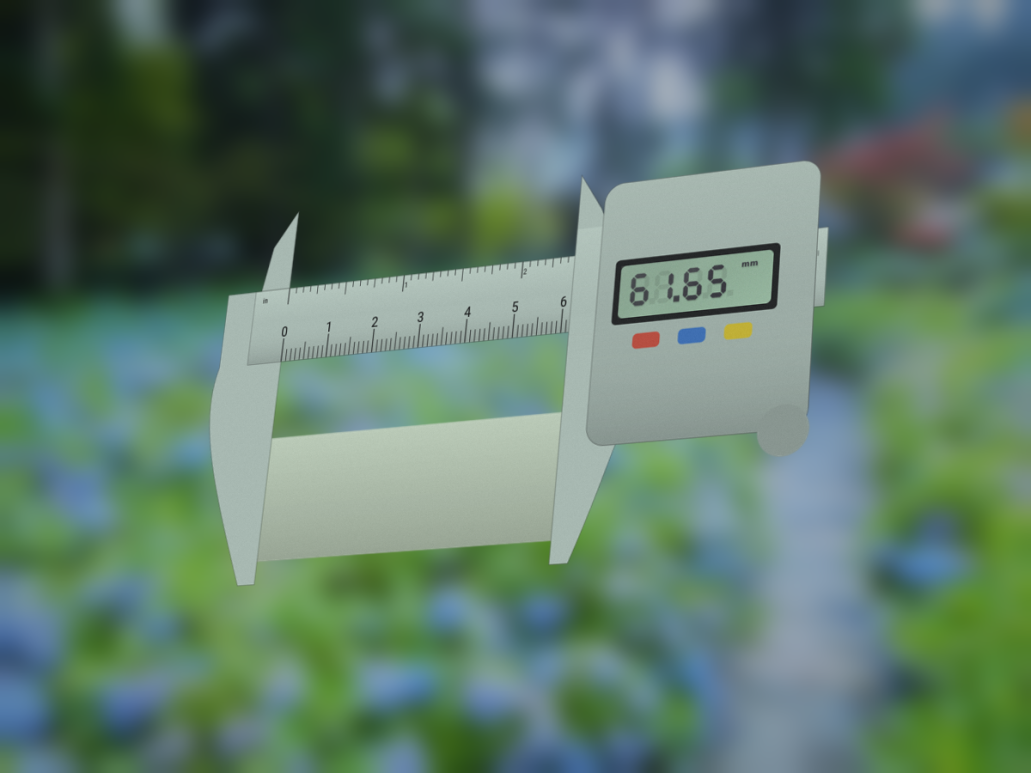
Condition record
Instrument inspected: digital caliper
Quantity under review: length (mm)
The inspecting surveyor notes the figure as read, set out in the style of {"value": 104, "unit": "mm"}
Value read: {"value": 61.65, "unit": "mm"}
